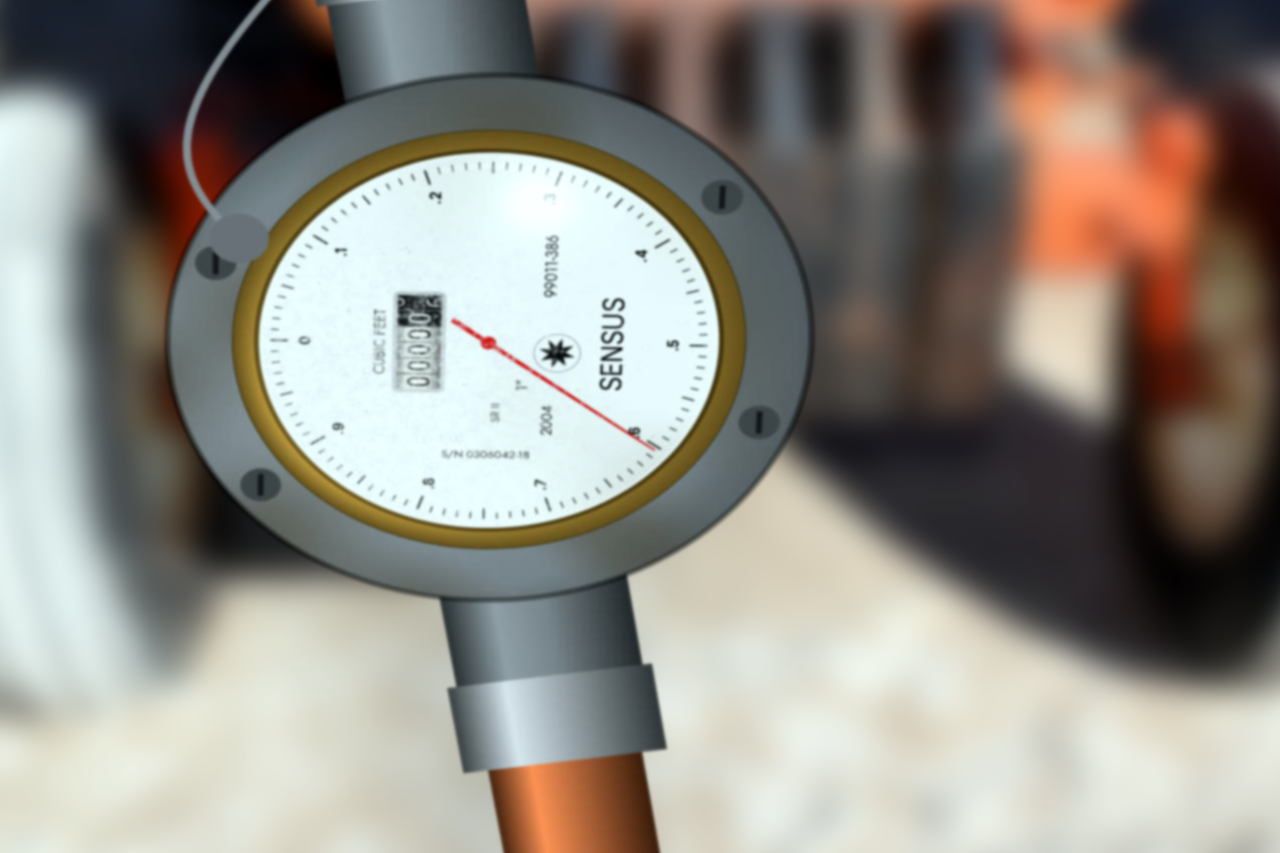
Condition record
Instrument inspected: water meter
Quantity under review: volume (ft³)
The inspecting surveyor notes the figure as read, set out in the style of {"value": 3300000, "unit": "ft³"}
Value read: {"value": 5.60, "unit": "ft³"}
